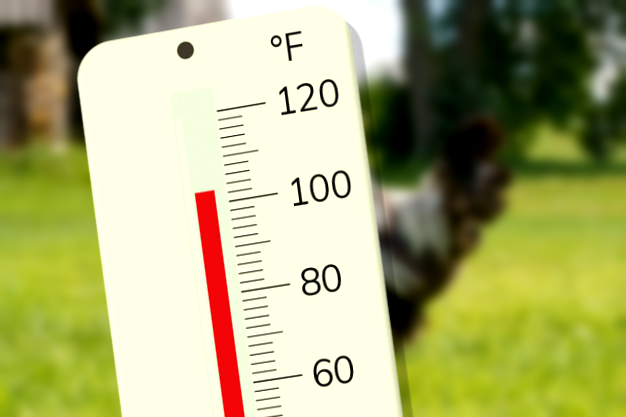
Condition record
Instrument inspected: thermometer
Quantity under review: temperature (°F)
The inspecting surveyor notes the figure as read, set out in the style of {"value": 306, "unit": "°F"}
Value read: {"value": 103, "unit": "°F"}
